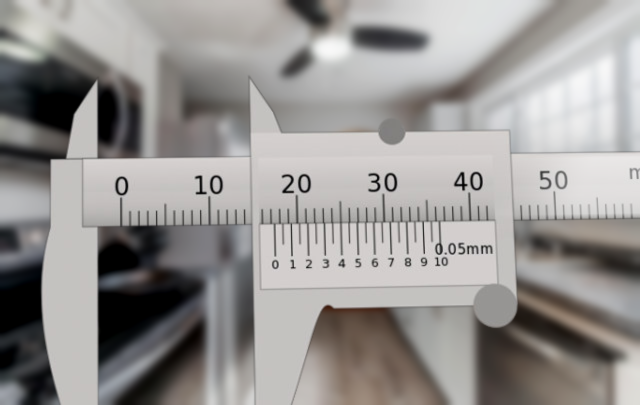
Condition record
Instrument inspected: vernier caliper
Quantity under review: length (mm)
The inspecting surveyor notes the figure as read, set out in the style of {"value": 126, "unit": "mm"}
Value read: {"value": 17.4, "unit": "mm"}
